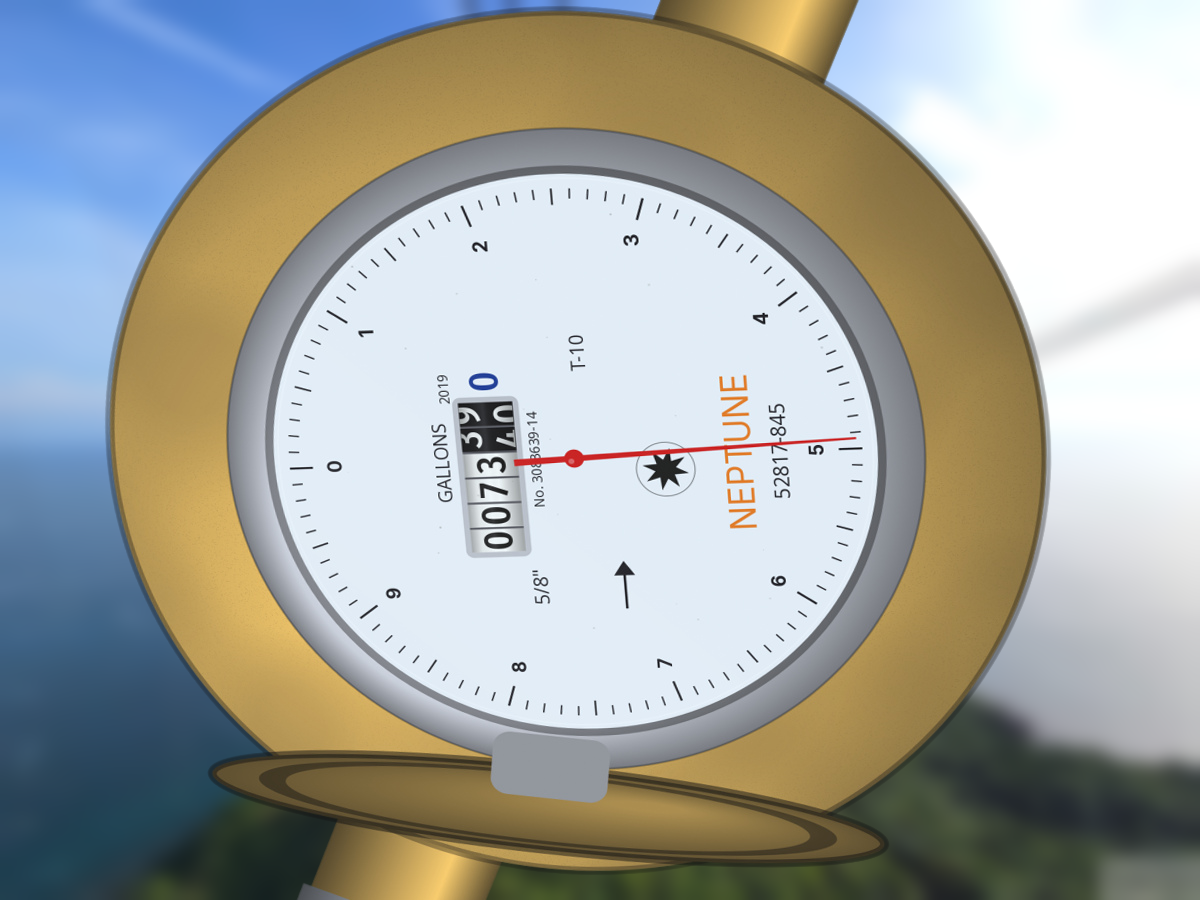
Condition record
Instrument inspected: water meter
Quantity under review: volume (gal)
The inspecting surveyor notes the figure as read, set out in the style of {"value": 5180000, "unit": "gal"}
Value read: {"value": 73394.9, "unit": "gal"}
